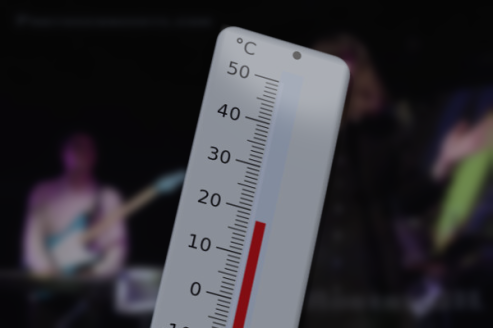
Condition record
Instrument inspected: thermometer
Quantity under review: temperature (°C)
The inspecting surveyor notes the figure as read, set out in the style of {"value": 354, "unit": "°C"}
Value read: {"value": 18, "unit": "°C"}
